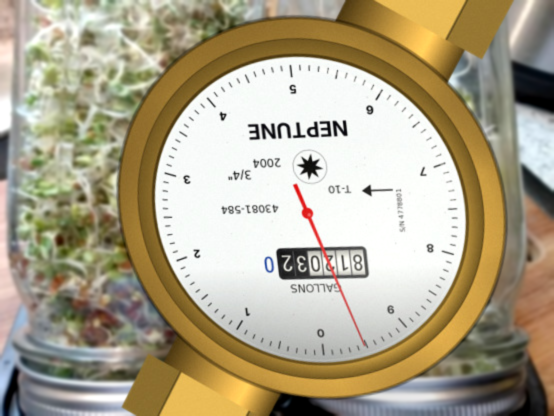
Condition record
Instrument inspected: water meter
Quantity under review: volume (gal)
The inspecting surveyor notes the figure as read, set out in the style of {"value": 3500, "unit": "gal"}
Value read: {"value": 8120319.5, "unit": "gal"}
